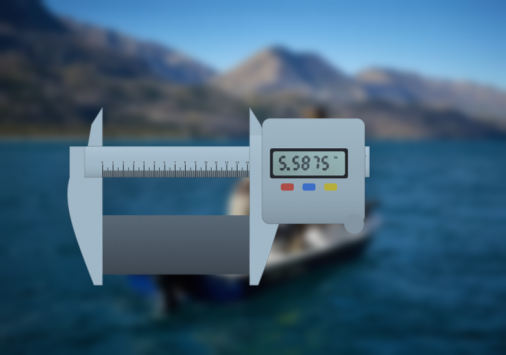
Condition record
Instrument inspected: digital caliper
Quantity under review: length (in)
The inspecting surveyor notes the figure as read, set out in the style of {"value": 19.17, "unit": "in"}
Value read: {"value": 5.5875, "unit": "in"}
